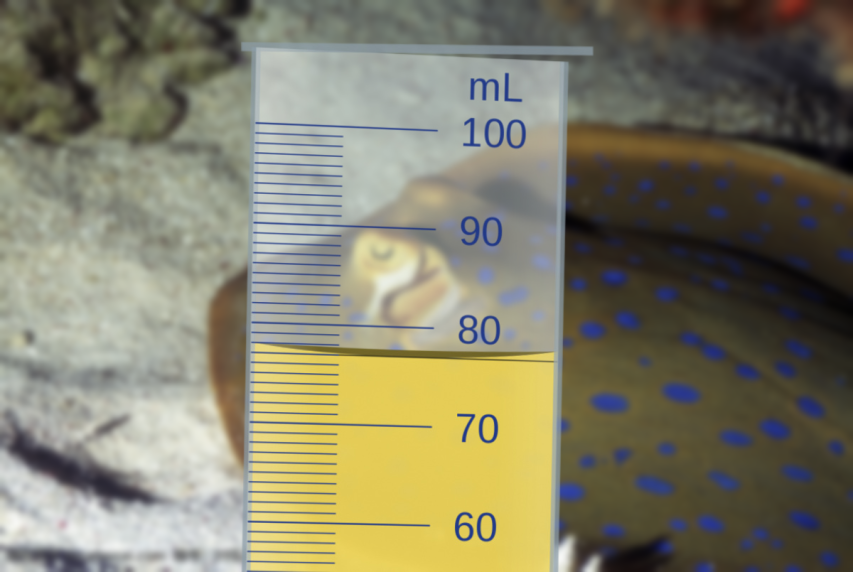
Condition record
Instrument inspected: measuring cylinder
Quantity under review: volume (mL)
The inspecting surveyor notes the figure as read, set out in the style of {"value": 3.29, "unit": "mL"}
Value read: {"value": 77, "unit": "mL"}
